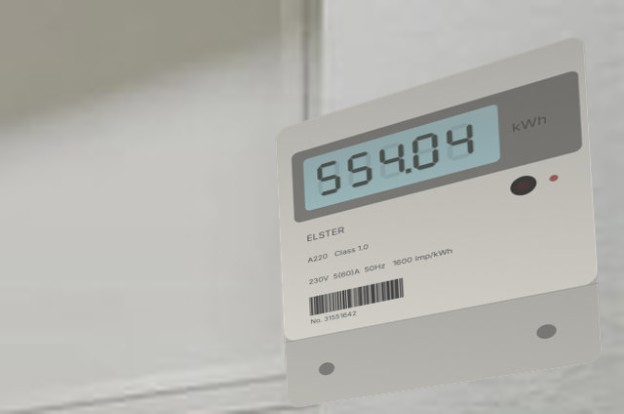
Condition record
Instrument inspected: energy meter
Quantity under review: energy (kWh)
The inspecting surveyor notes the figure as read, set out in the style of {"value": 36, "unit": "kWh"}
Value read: {"value": 554.04, "unit": "kWh"}
